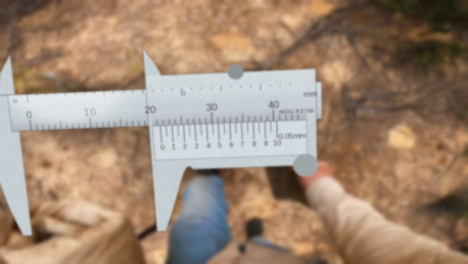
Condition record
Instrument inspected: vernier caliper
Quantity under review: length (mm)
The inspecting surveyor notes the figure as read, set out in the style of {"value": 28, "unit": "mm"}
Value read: {"value": 21.5, "unit": "mm"}
